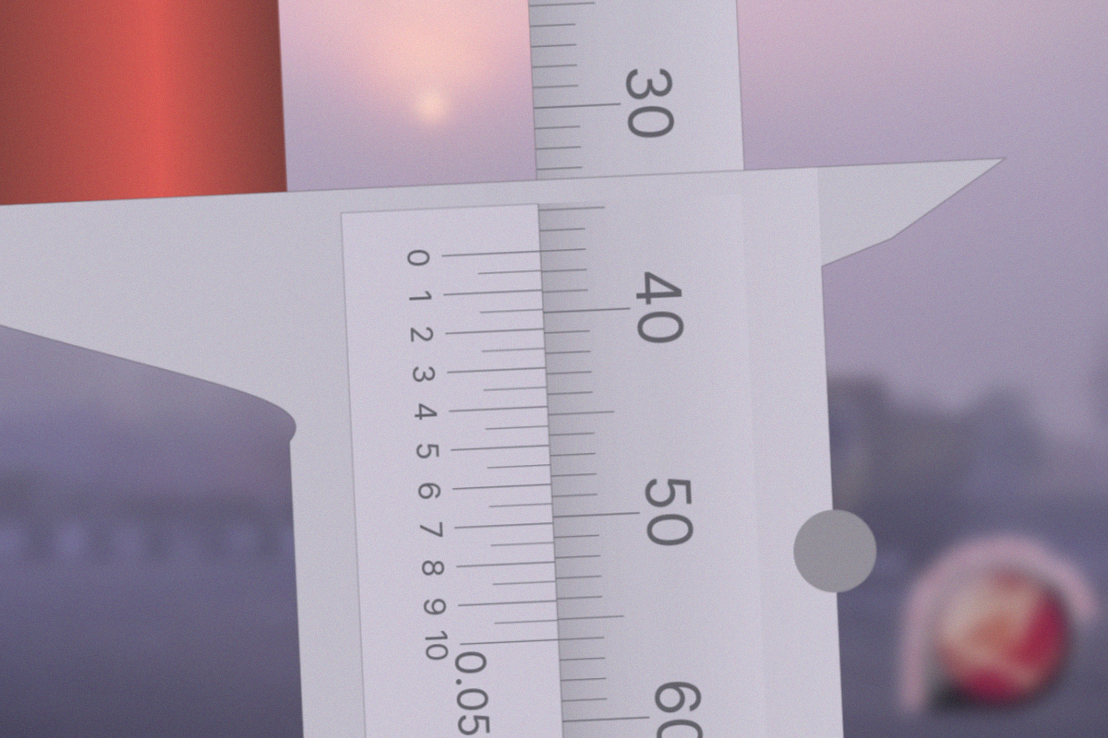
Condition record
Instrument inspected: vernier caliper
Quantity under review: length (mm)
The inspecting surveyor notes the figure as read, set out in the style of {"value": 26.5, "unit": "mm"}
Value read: {"value": 37.0, "unit": "mm"}
